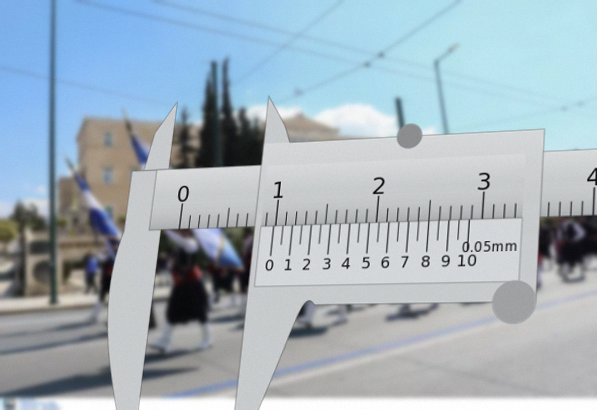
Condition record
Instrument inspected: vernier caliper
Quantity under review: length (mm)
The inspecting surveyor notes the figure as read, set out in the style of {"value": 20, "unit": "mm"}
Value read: {"value": 9.8, "unit": "mm"}
